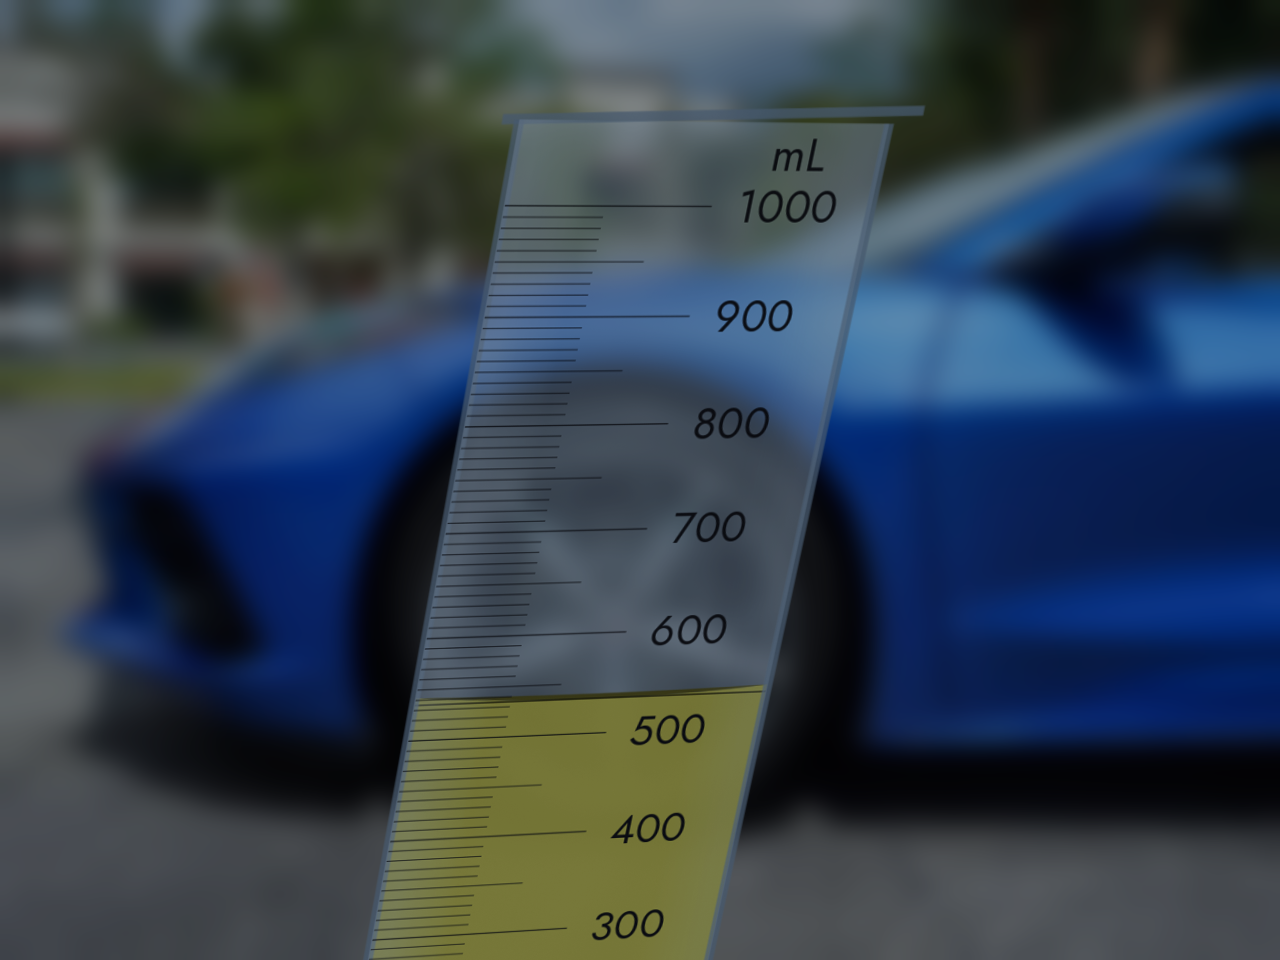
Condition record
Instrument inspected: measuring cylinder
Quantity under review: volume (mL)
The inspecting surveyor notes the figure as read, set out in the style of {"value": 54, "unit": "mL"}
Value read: {"value": 535, "unit": "mL"}
